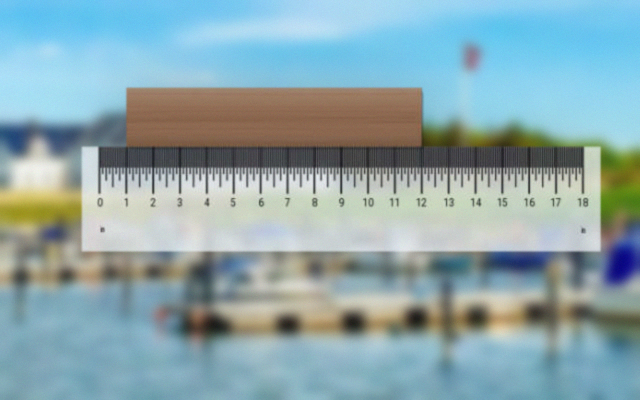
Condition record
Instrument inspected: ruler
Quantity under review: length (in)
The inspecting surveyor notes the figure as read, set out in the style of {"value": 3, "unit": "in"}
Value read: {"value": 11, "unit": "in"}
